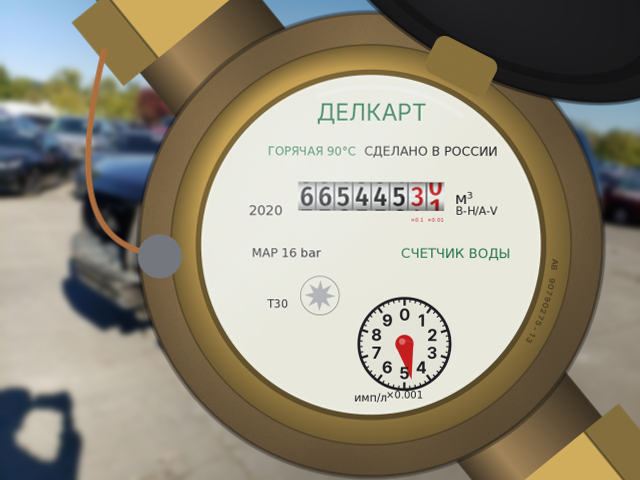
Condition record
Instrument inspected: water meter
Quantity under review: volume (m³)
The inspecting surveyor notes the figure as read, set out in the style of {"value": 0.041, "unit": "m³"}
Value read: {"value": 665445.304, "unit": "m³"}
